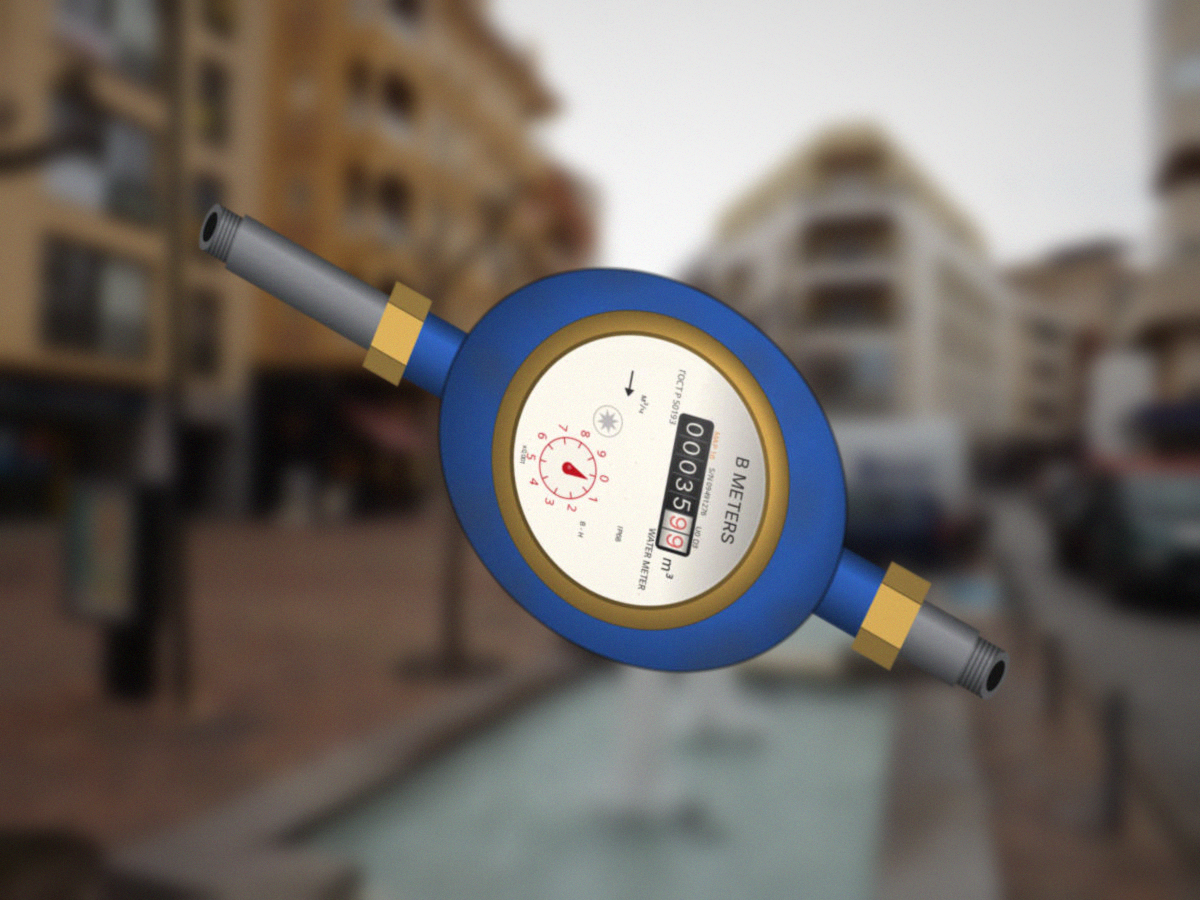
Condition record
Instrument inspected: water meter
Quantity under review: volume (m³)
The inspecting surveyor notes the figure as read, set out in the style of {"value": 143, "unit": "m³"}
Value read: {"value": 35.990, "unit": "m³"}
